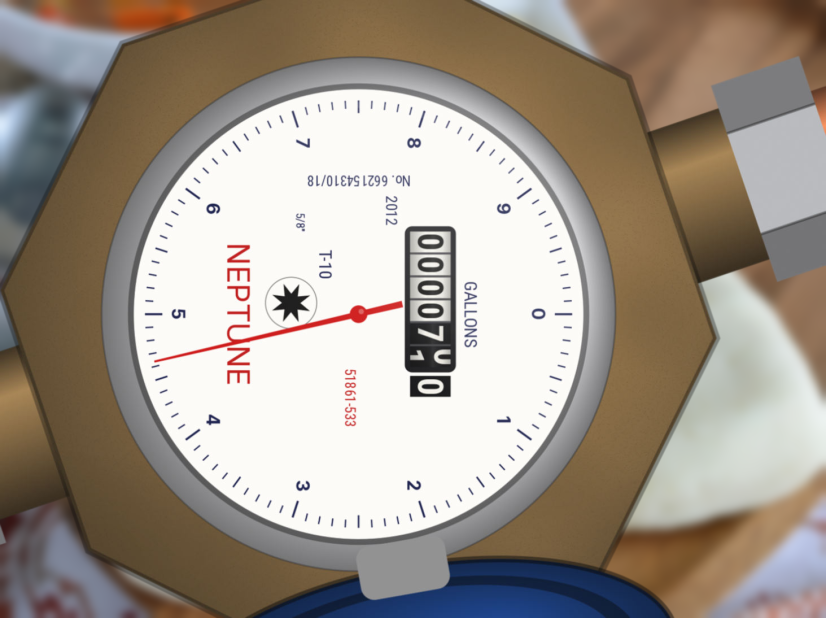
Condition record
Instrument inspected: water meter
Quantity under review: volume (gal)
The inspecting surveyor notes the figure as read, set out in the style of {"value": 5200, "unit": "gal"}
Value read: {"value": 704.6, "unit": "gal"}
